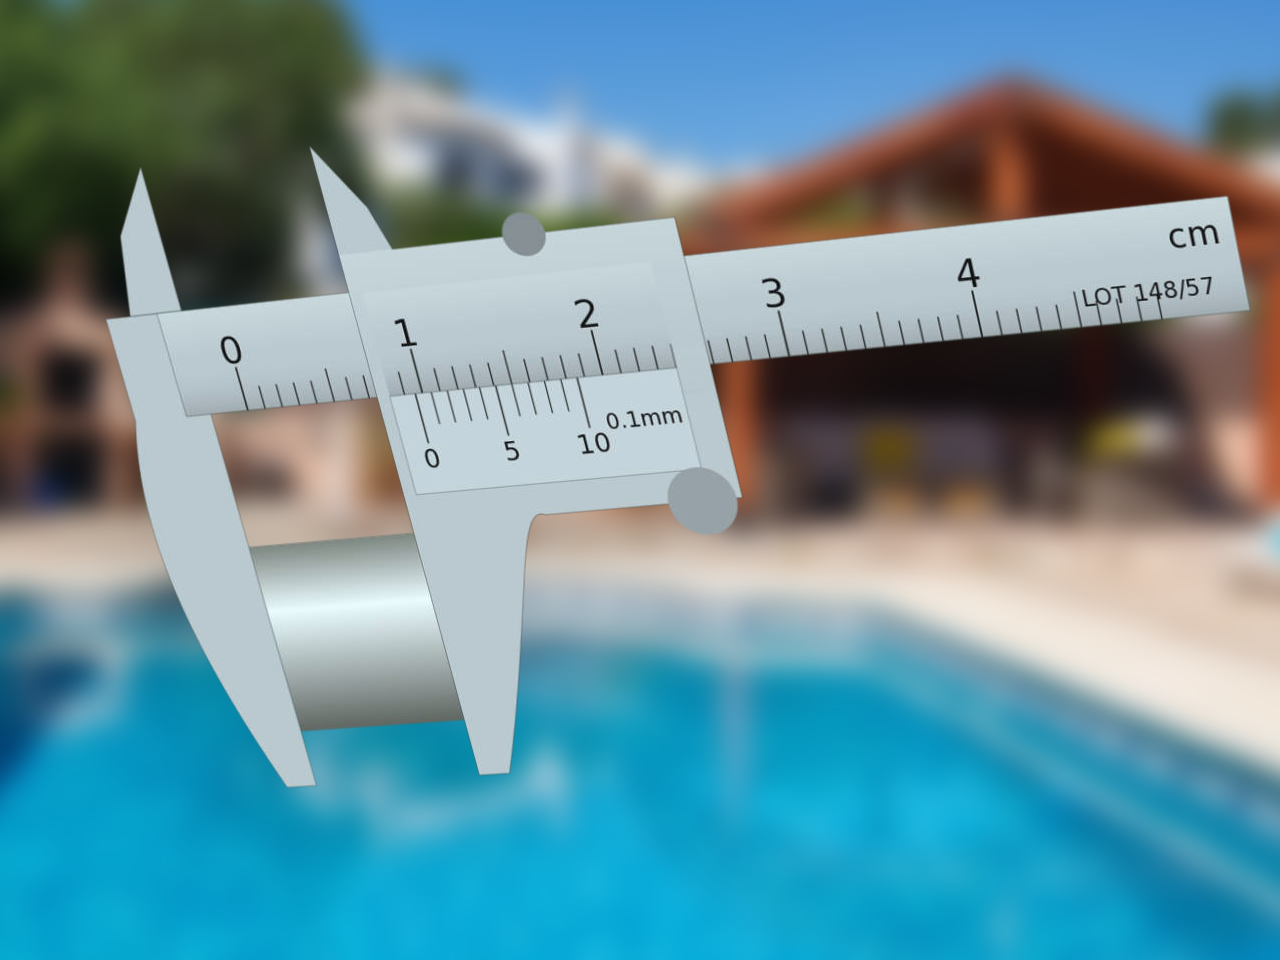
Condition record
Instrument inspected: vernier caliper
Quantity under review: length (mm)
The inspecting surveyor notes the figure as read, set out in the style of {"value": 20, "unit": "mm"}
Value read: {"value": 9.6, "unit": "mm"}
